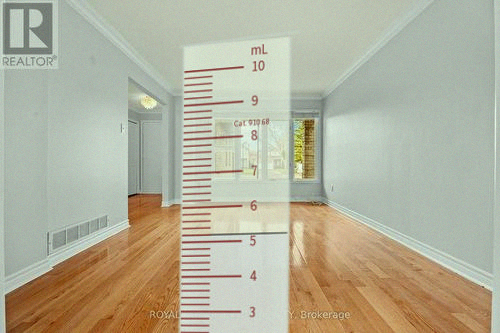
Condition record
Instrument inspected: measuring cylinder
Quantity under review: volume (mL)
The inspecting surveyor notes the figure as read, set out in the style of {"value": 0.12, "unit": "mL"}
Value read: {"value": 5.2, "unit": "mL"}
